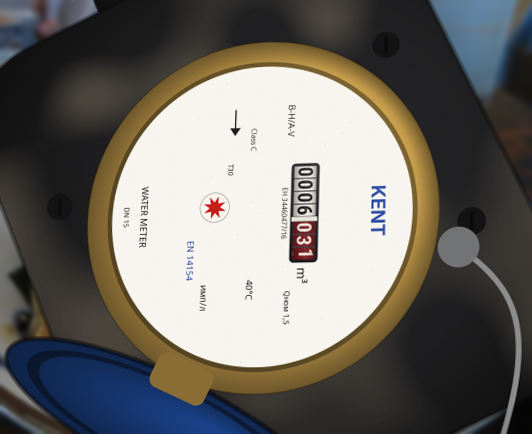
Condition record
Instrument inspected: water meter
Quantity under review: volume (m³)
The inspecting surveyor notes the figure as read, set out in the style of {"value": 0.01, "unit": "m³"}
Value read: {"value": 6.031, "unit": "m³"}
